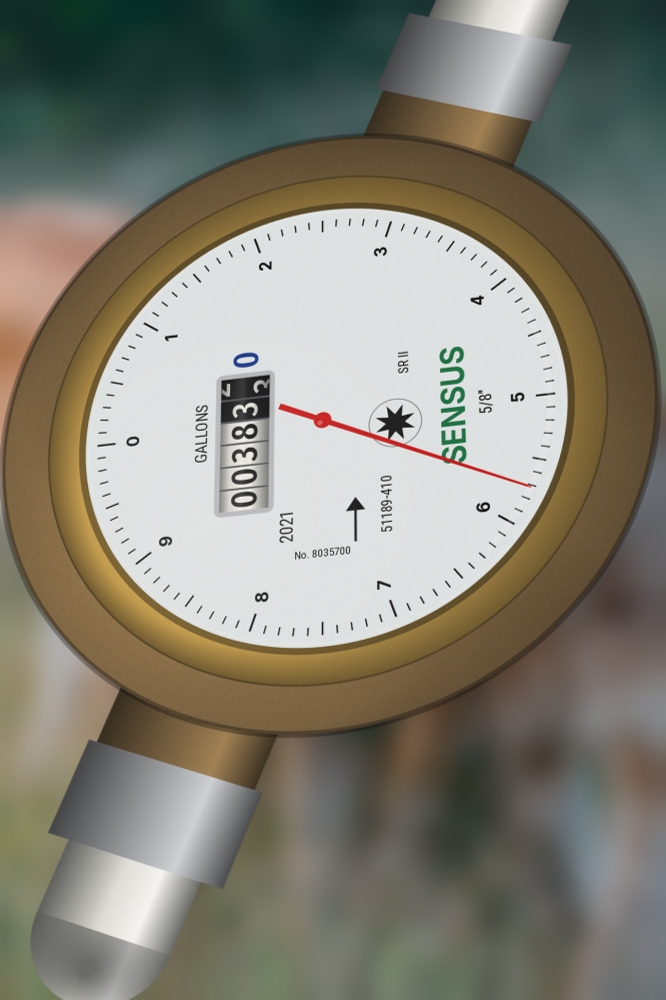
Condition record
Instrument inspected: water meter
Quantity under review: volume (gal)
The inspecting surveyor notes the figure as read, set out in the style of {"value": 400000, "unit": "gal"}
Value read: {"value": 38325.7, "unit": "gal"}
